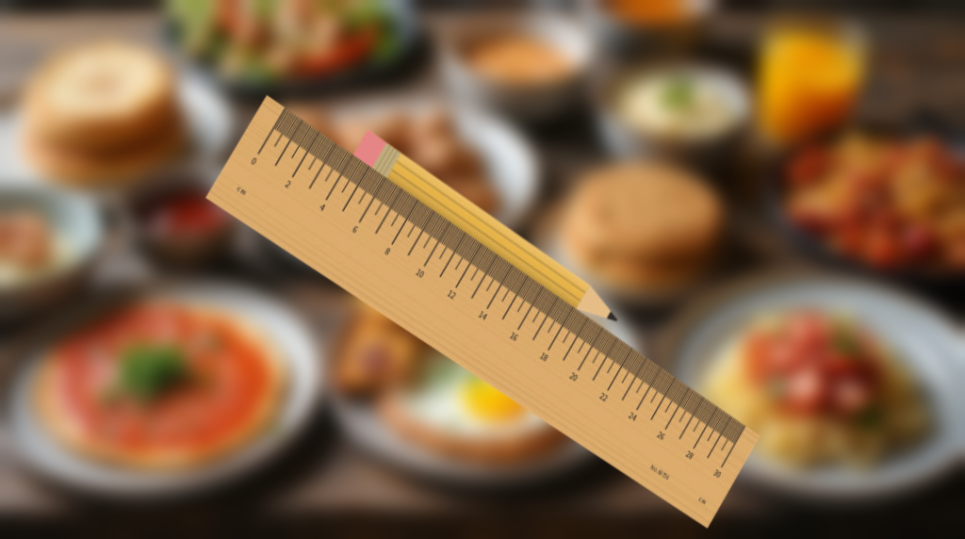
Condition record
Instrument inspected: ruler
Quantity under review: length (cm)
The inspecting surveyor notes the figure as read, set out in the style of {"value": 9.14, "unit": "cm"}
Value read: {"value": 16.5, "unit": "cm"}
